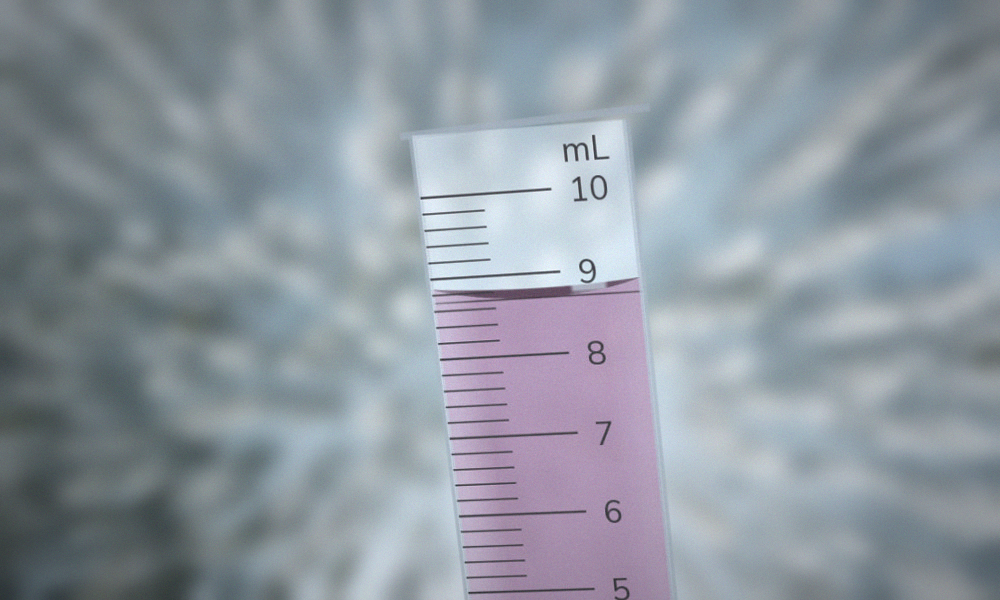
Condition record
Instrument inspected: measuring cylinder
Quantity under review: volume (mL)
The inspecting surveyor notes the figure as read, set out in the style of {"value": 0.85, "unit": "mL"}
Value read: {"value": 8.7, "unit": "mL"}
